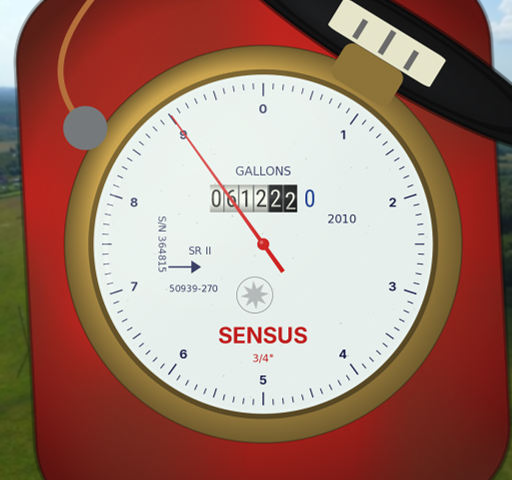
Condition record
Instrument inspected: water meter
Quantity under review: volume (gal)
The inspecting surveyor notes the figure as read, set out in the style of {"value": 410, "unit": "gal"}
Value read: {"value": 612219.0, "unit": "gal"}
